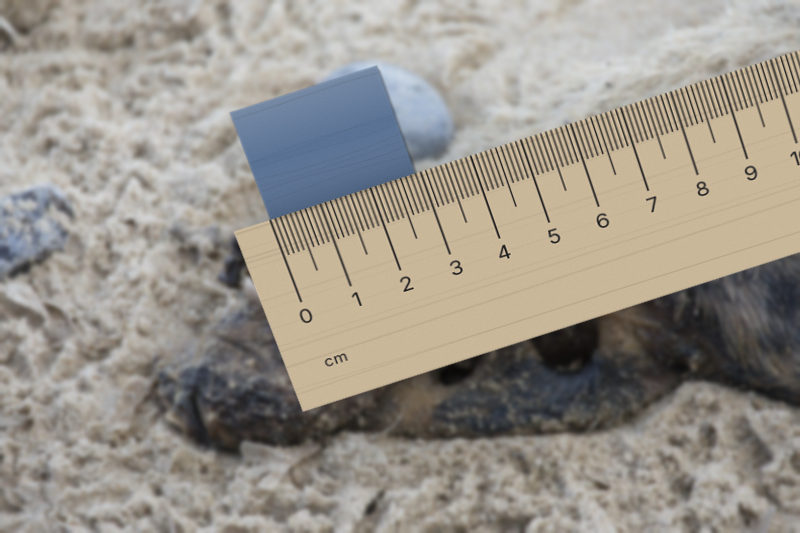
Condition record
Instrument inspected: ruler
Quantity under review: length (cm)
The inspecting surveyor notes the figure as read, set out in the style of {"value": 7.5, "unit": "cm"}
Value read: {"value": 2.9, "unit": "cm"}
